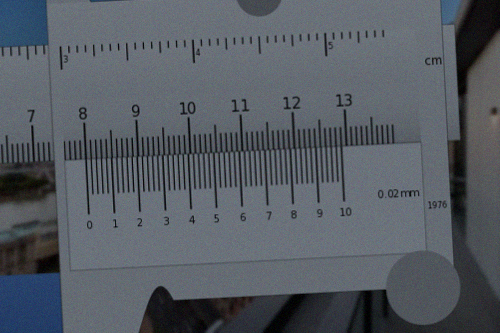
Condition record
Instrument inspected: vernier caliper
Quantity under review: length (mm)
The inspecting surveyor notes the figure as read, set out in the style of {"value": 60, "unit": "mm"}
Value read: {"value": 80.0, "unit": "mm"}
